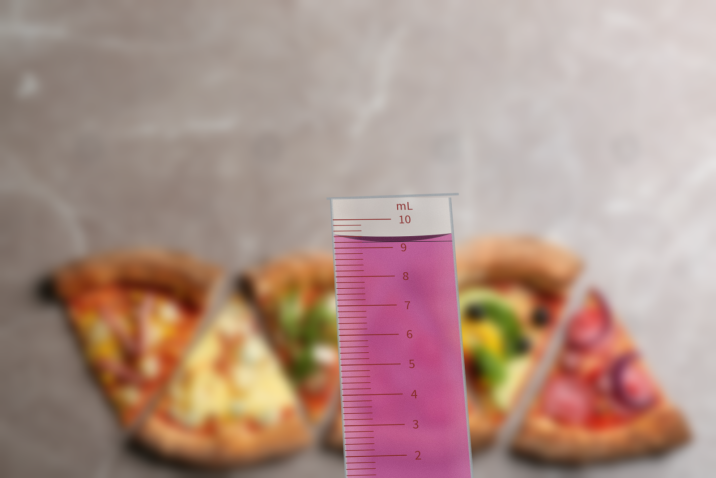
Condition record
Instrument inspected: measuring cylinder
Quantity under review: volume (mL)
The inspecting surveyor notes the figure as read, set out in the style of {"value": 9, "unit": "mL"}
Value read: {"value": 9.2, "unit": "mL"}
